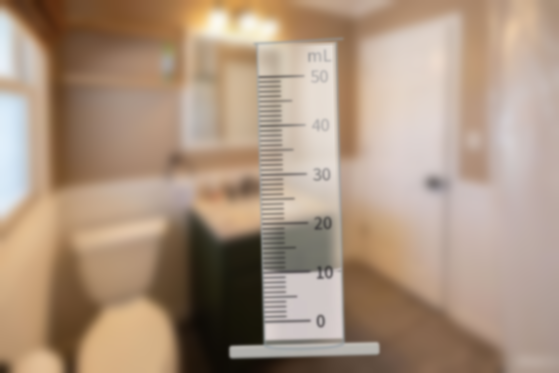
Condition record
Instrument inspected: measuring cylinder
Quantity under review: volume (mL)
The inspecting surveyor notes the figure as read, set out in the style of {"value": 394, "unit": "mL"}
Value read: {"value": 10, "unit": "mL"}
